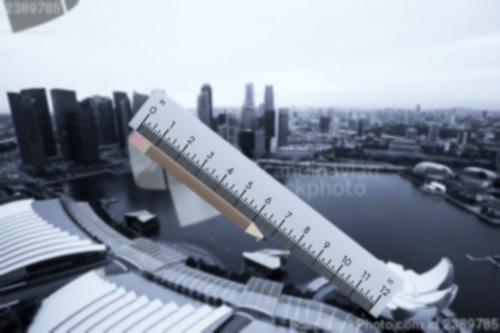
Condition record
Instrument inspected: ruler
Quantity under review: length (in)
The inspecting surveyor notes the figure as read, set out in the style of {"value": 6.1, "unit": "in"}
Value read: {"value": 7, "unit": "in"}
